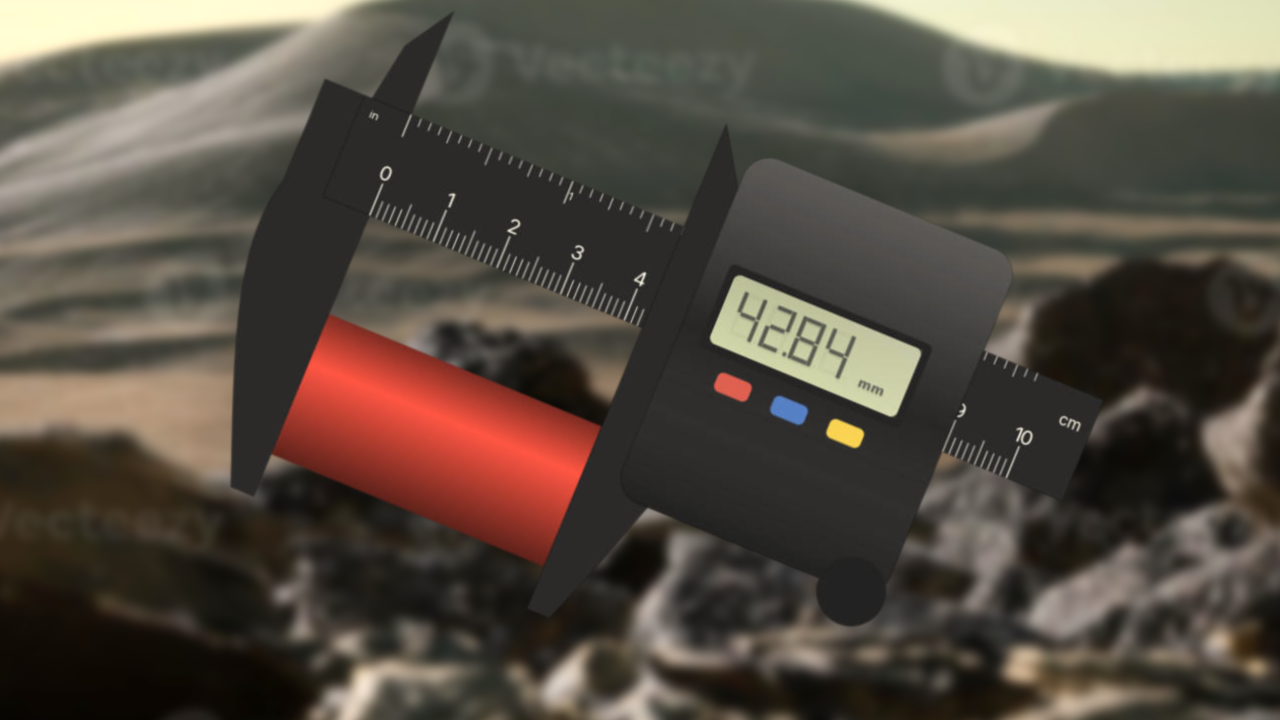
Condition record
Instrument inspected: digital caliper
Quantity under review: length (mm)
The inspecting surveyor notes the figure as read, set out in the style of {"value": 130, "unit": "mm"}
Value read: {"value": 42.84, "unit": "mm"}
